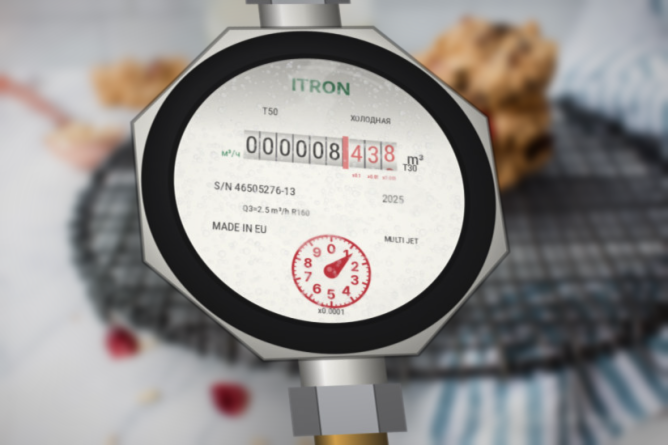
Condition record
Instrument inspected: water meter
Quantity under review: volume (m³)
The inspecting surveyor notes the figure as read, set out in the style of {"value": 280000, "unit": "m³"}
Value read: {"value": 8.4381, "unit": "m³"}
